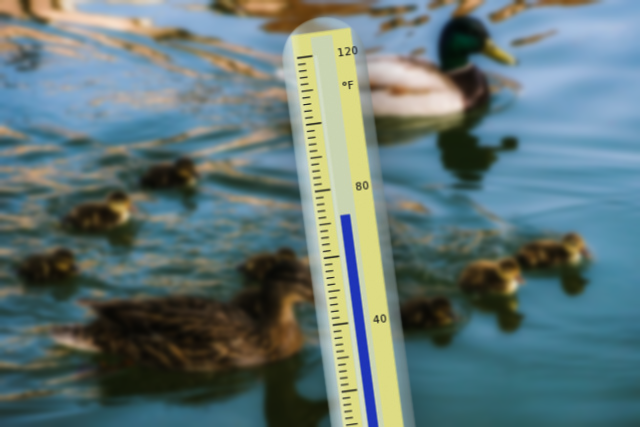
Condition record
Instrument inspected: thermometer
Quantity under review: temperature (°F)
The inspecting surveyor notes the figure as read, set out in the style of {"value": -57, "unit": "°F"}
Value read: {"value": 72, "unit": "°F"}
